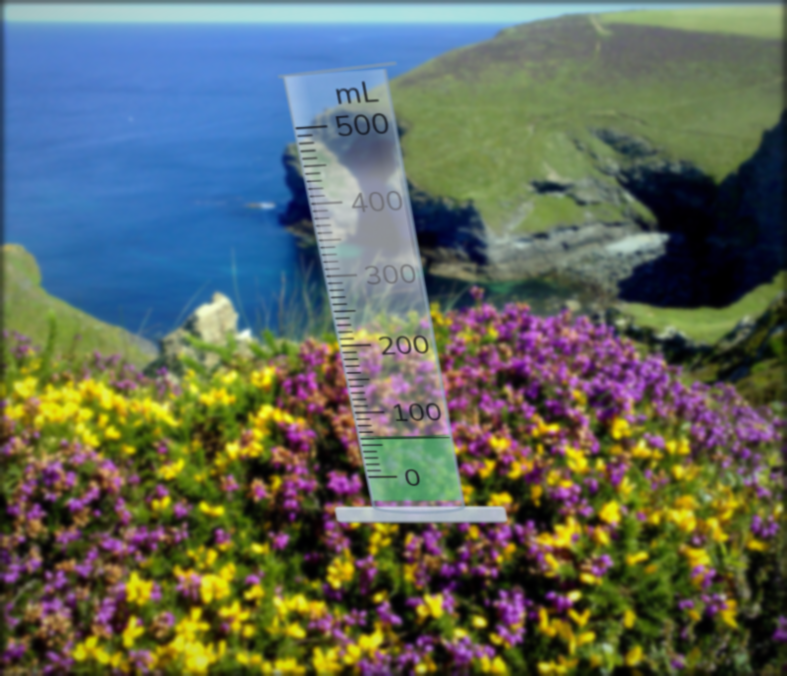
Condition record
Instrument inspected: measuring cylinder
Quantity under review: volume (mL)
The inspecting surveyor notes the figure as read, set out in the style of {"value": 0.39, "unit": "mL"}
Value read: {"value": 60, "unit": "mL"}
